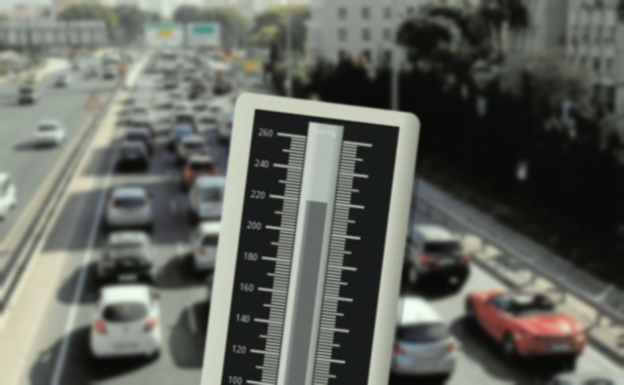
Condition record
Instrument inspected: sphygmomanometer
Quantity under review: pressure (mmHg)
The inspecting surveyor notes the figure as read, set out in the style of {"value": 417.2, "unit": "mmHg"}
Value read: {"value": 220, "unit": "mmHg"}
